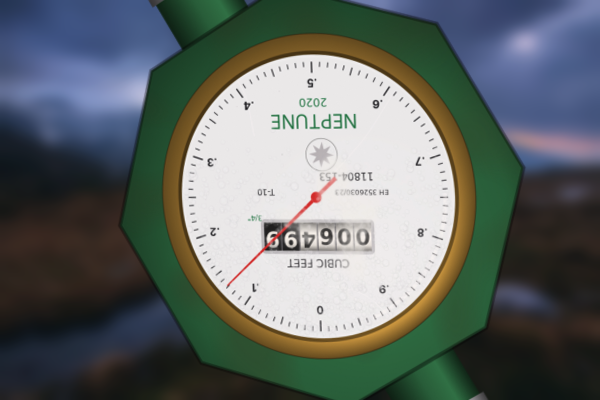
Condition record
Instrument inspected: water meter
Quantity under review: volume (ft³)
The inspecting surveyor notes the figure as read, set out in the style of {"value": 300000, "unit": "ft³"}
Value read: {"value": 6499.13, "unit": "ft³"}
